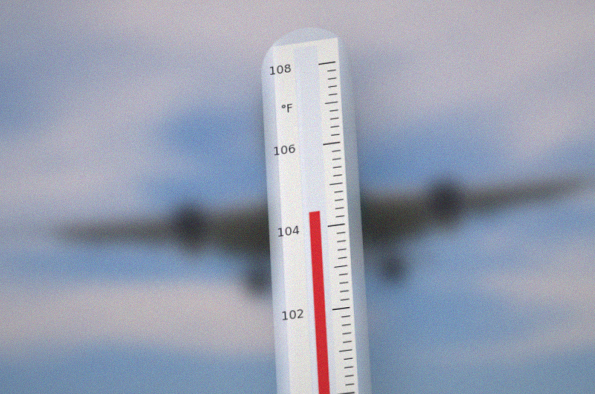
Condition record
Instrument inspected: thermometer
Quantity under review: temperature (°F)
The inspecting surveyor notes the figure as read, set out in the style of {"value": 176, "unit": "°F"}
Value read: {"value": 104.4, "unit": "°F"}
